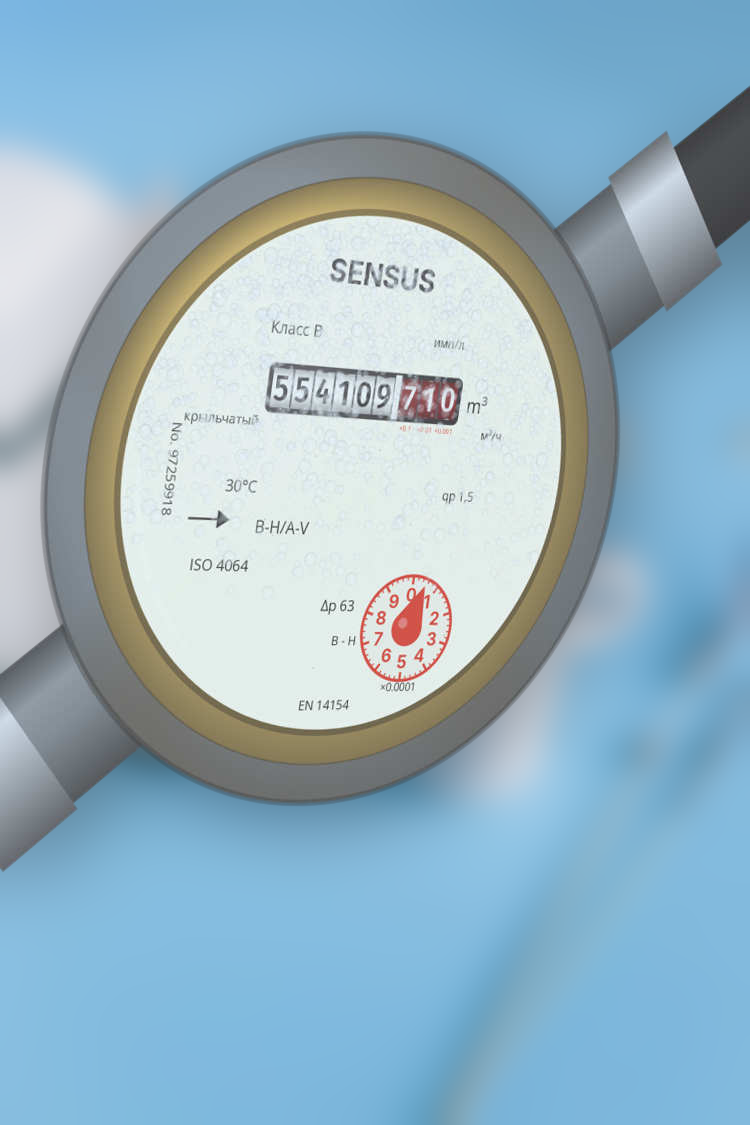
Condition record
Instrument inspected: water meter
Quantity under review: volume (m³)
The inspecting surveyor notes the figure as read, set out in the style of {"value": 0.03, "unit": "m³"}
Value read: {"value": 554109.7100, "unit": "m³"}
